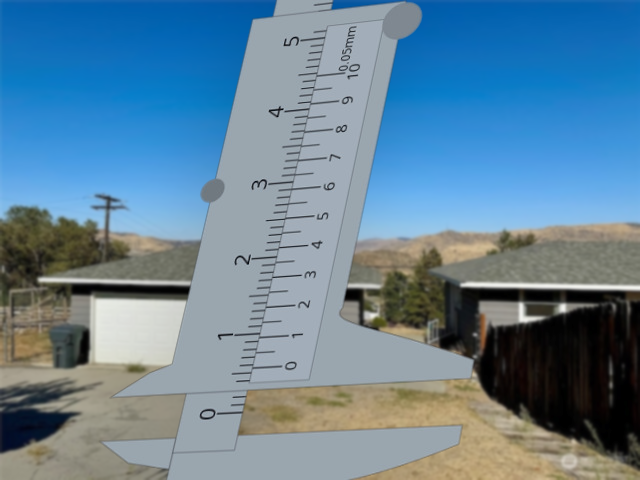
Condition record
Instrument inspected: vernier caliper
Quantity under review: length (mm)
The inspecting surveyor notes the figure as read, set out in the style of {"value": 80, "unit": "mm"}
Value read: {"value": 5.6, "unit": "mm"}
